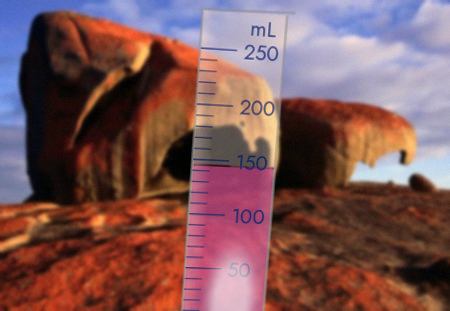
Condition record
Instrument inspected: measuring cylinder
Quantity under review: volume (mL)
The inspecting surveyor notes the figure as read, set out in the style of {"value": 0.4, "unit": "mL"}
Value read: {"value": 145, "unit": "mL"}
